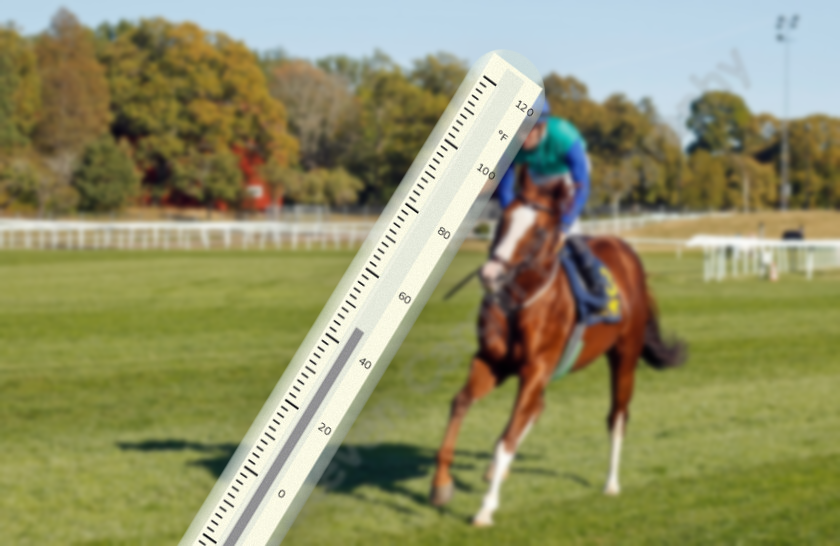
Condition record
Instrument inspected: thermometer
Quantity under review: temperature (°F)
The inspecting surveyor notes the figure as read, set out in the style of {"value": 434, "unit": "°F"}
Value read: {"value": 46, "unit": "°F"}
